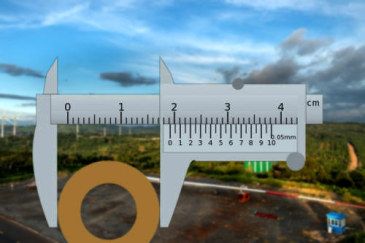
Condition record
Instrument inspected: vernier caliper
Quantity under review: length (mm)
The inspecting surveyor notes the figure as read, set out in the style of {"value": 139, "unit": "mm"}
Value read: {"value": 19.2, "unit": "mm"}
